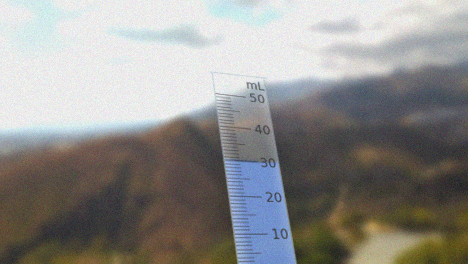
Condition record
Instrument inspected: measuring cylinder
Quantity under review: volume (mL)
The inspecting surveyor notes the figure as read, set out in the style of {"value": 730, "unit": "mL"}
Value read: {"value": 30, "unit": "mL"}
